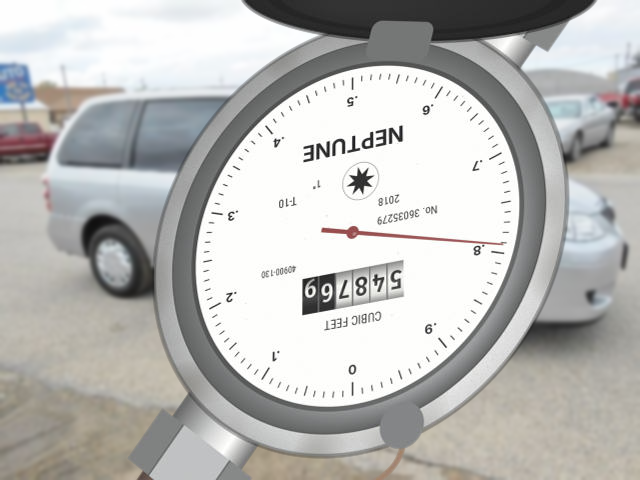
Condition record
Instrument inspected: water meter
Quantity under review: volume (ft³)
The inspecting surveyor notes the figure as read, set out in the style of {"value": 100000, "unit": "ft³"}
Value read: {"value": 548768.79, "unit": "ft³"}
